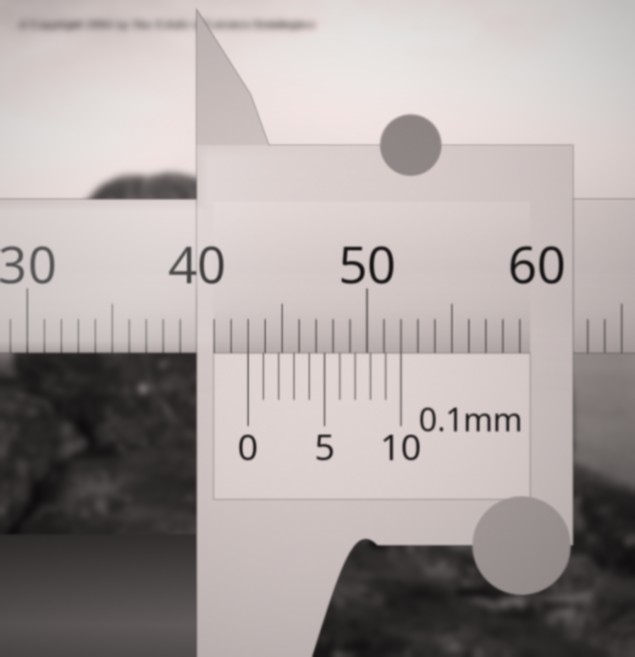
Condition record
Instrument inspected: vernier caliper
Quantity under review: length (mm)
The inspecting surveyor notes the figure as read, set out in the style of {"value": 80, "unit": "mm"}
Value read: {"value": 43.0, "unit": "mm"}
